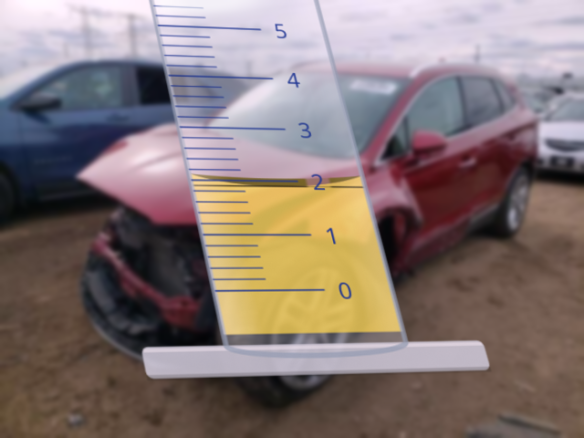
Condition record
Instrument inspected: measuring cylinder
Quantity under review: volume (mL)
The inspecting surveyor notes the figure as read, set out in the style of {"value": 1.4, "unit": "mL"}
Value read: {"value": 1.9, "unit": "mL"}
